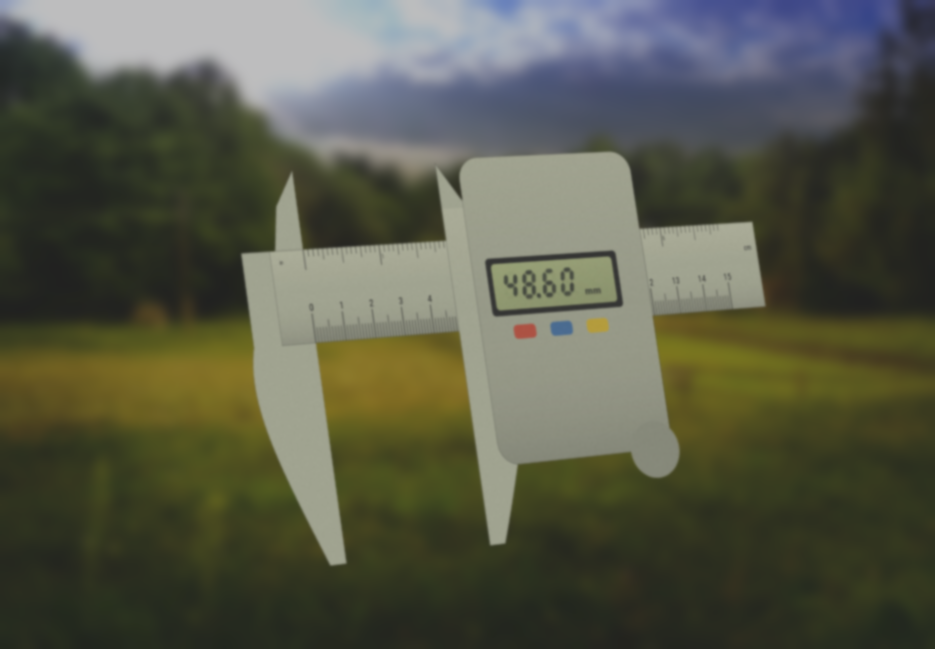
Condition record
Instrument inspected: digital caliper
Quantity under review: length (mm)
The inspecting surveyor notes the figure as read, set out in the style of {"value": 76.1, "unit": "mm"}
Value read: {"value": 48.60, "unit": "mm"}
